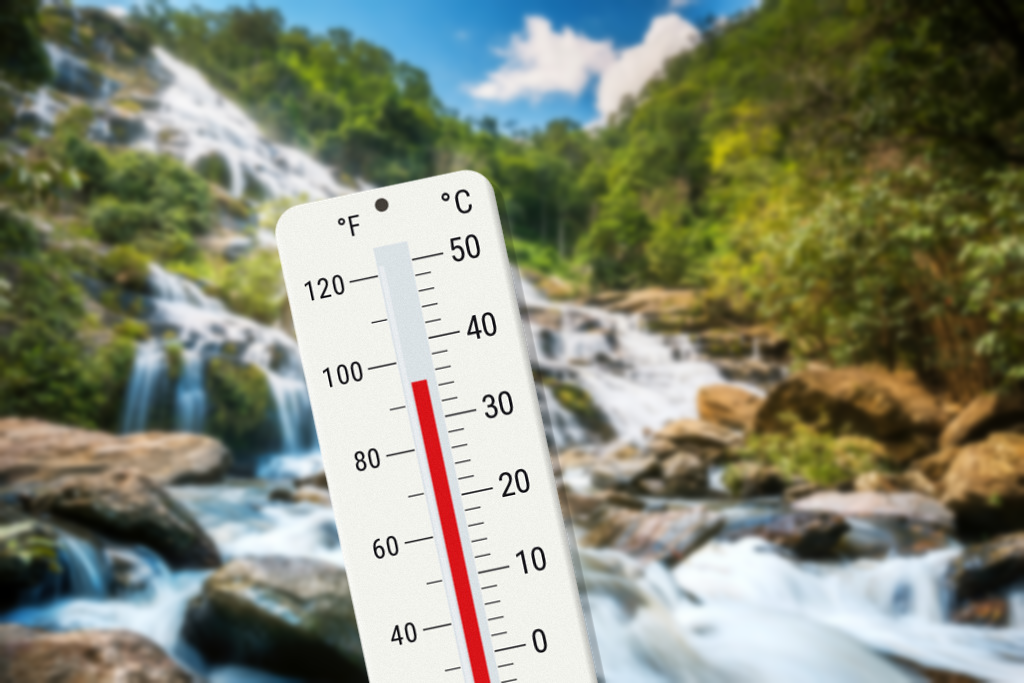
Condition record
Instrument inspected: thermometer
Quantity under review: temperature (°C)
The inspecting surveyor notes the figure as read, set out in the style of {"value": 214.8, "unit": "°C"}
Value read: {"value": 35, "unit": "°C"}
